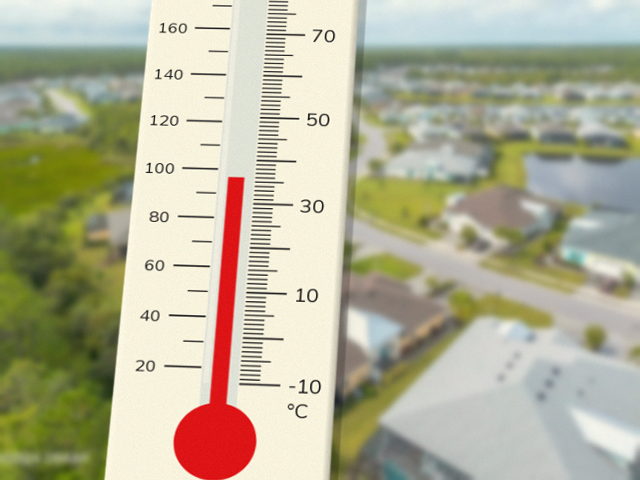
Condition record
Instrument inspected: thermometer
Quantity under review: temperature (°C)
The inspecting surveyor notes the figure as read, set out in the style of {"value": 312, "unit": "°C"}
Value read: {"value": 36, "unit": "°C"}
